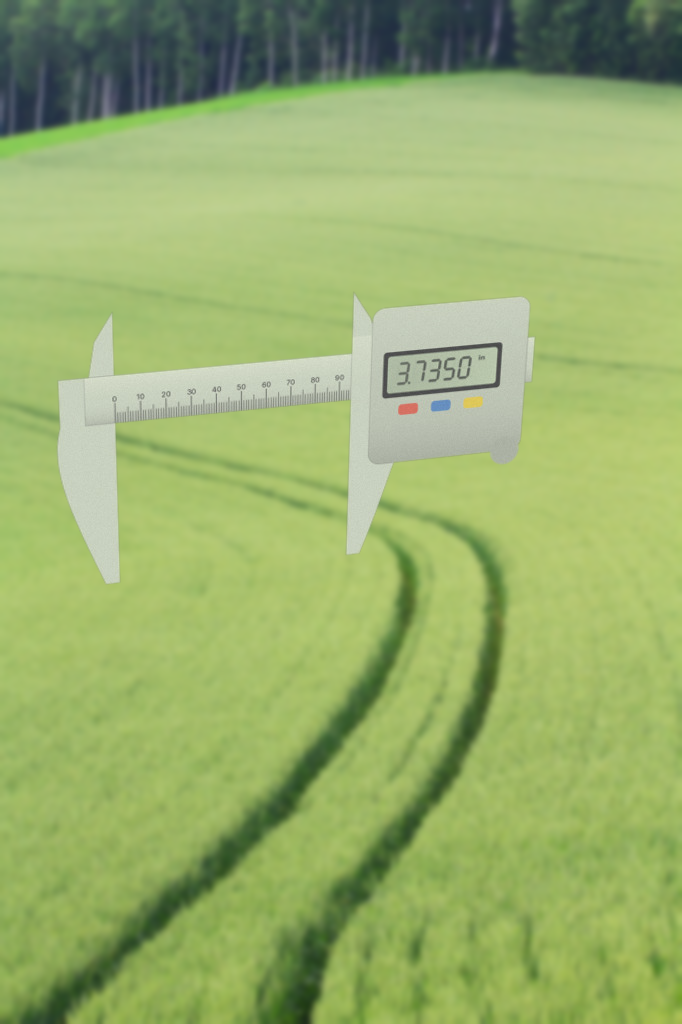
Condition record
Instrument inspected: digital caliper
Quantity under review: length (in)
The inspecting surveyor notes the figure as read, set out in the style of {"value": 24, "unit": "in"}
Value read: {"value": 3.7350, "unit": "in"}
